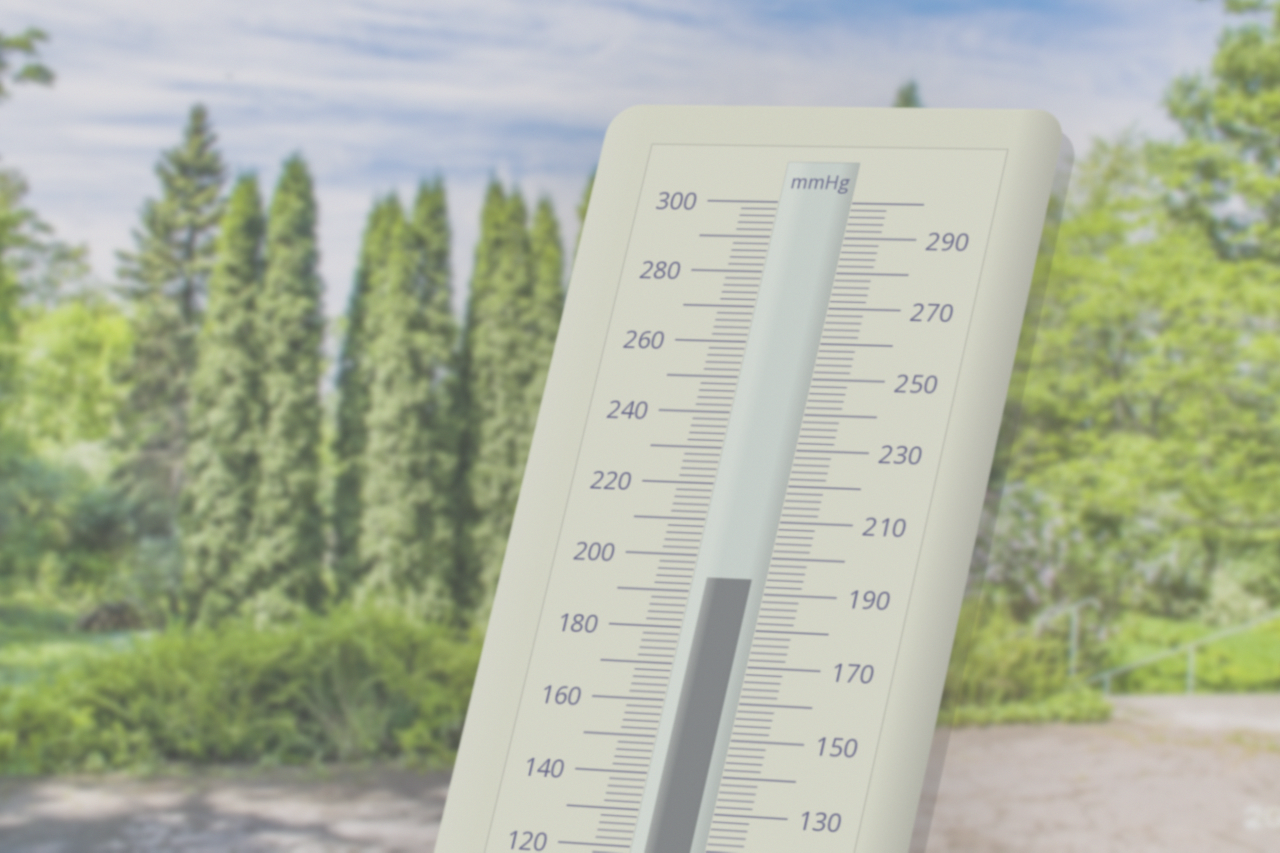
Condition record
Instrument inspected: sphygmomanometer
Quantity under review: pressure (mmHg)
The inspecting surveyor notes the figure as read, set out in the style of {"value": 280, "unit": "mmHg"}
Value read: {"value": 194, "unit": "mmHg"}
